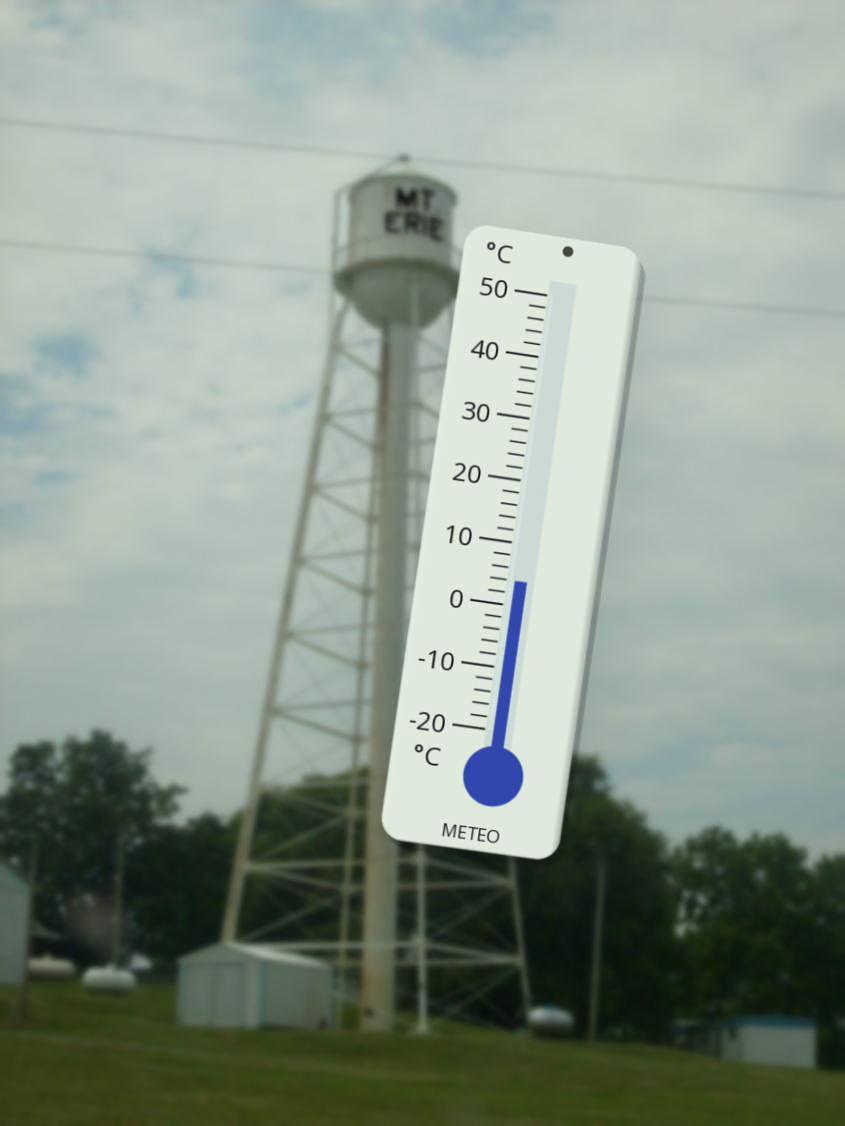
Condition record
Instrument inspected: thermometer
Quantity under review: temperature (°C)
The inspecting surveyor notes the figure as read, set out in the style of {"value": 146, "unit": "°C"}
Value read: {"value": 4, "unit": "°C"}
